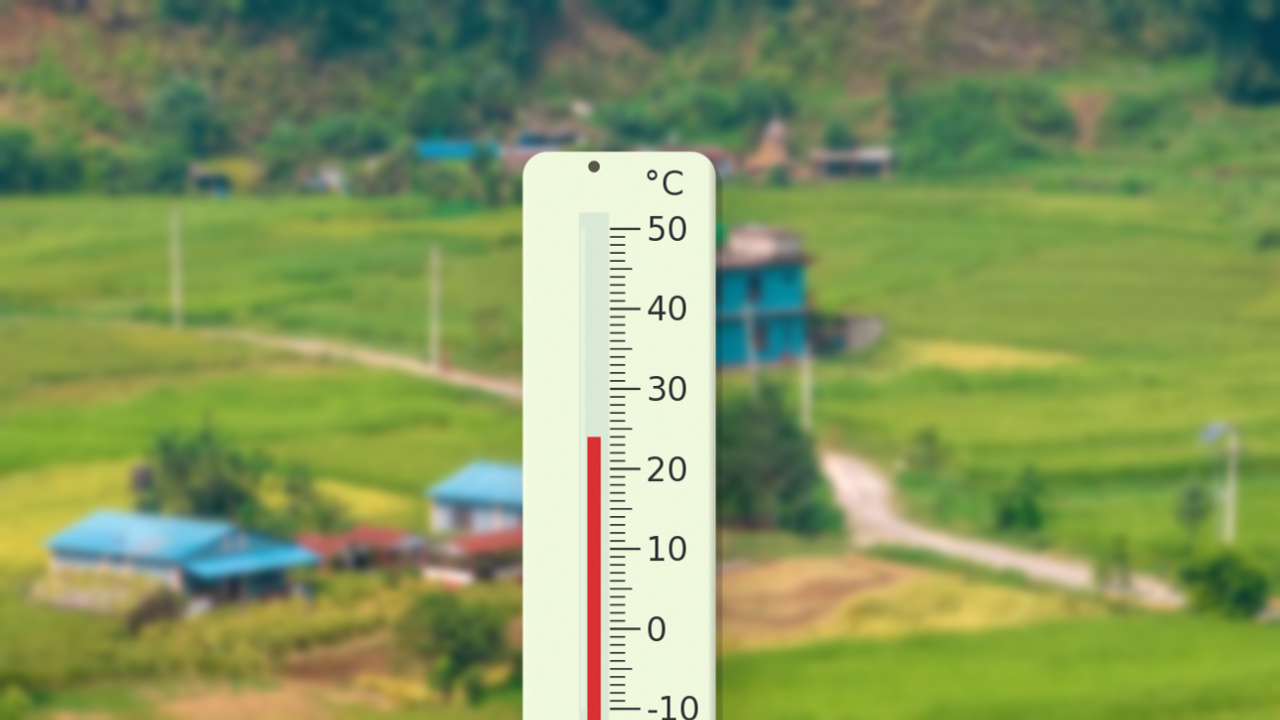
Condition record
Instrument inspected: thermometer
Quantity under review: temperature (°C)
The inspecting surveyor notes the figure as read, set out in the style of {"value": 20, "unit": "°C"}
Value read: {"value": 24, "unit": "°C"}
